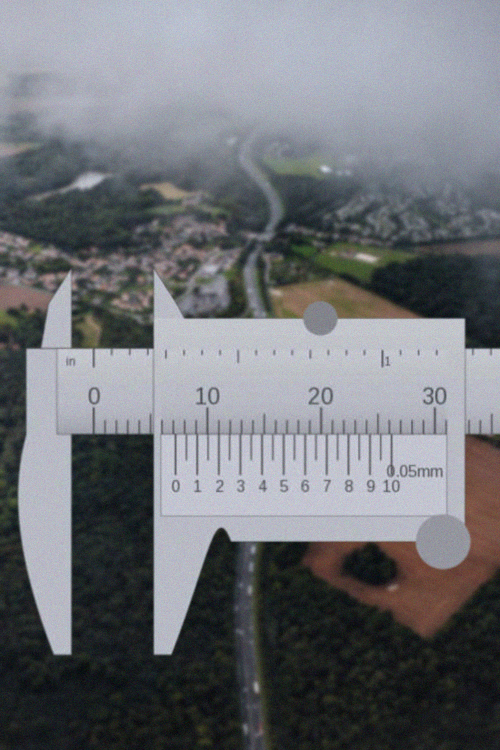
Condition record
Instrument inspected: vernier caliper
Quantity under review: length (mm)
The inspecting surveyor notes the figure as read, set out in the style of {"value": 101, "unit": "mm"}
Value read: {"value": 7.2, "unit": "mm"}
